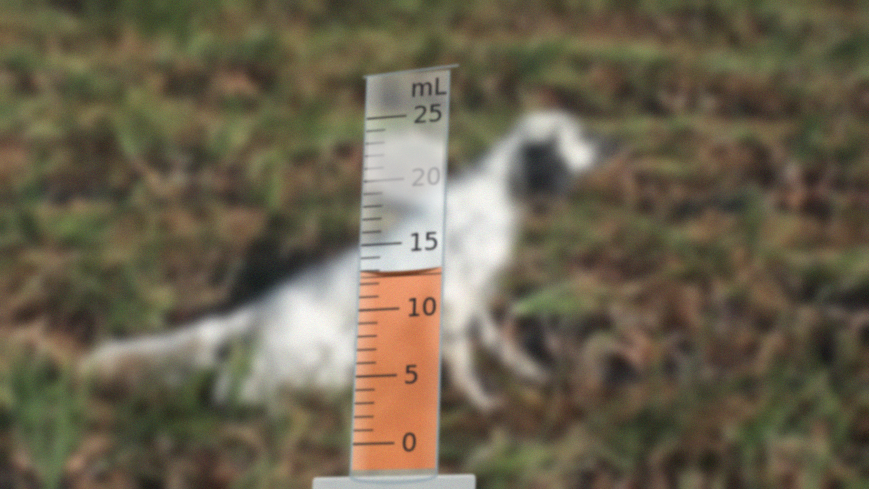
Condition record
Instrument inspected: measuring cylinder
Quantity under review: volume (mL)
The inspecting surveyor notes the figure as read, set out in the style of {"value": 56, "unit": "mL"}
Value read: {"value": 12.5, "unit": "mL"}
